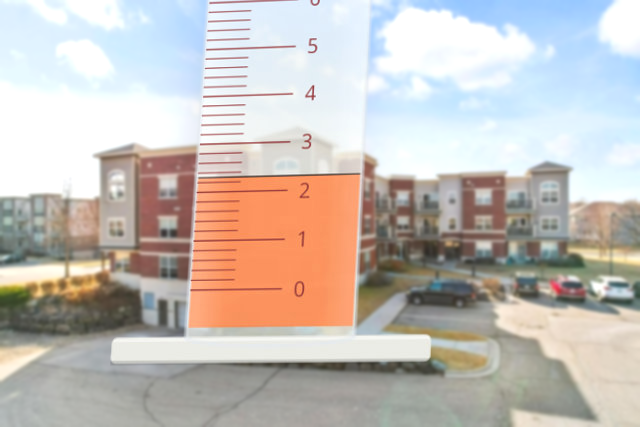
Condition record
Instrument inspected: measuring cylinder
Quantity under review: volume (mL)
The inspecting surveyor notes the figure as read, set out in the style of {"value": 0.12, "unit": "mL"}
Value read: {"value": 2.3, "unit": "mL"}
